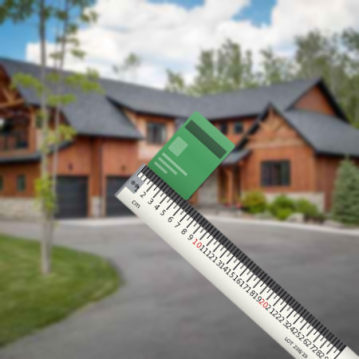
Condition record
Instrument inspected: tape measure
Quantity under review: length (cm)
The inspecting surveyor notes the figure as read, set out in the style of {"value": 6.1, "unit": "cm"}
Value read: {"value": 6, "unit": "cm"}
